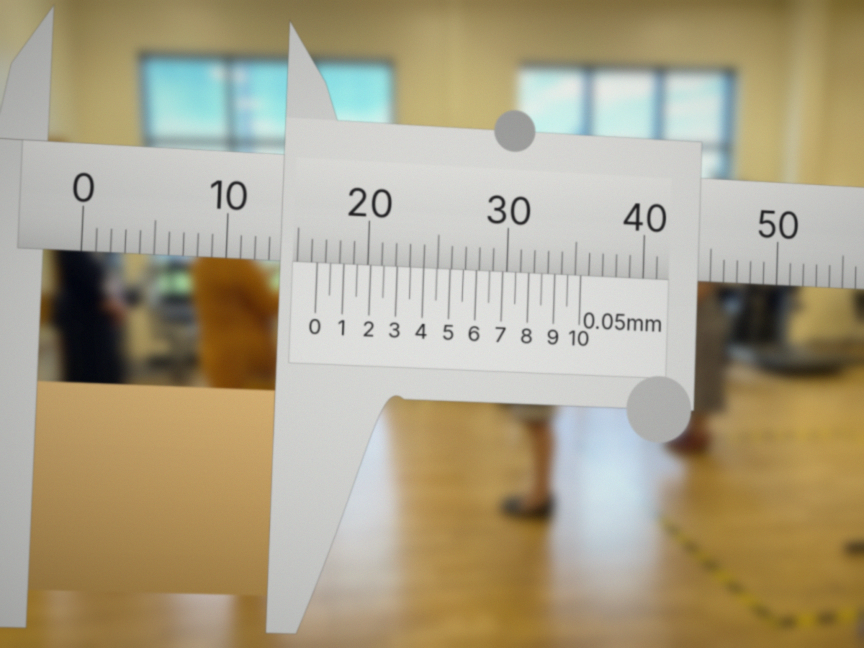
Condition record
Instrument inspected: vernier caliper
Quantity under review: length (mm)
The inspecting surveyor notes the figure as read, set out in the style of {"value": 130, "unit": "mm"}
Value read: {"value": 16.4, "unit": "mm"}
